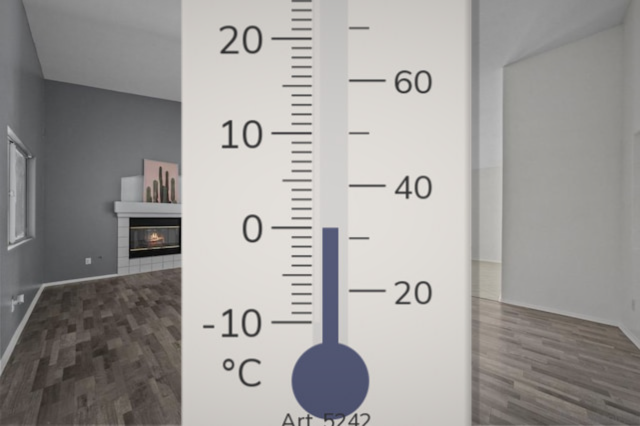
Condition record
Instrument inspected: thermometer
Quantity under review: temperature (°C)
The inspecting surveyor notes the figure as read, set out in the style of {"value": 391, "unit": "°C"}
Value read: {"value": 0, "unit": "°C"}
